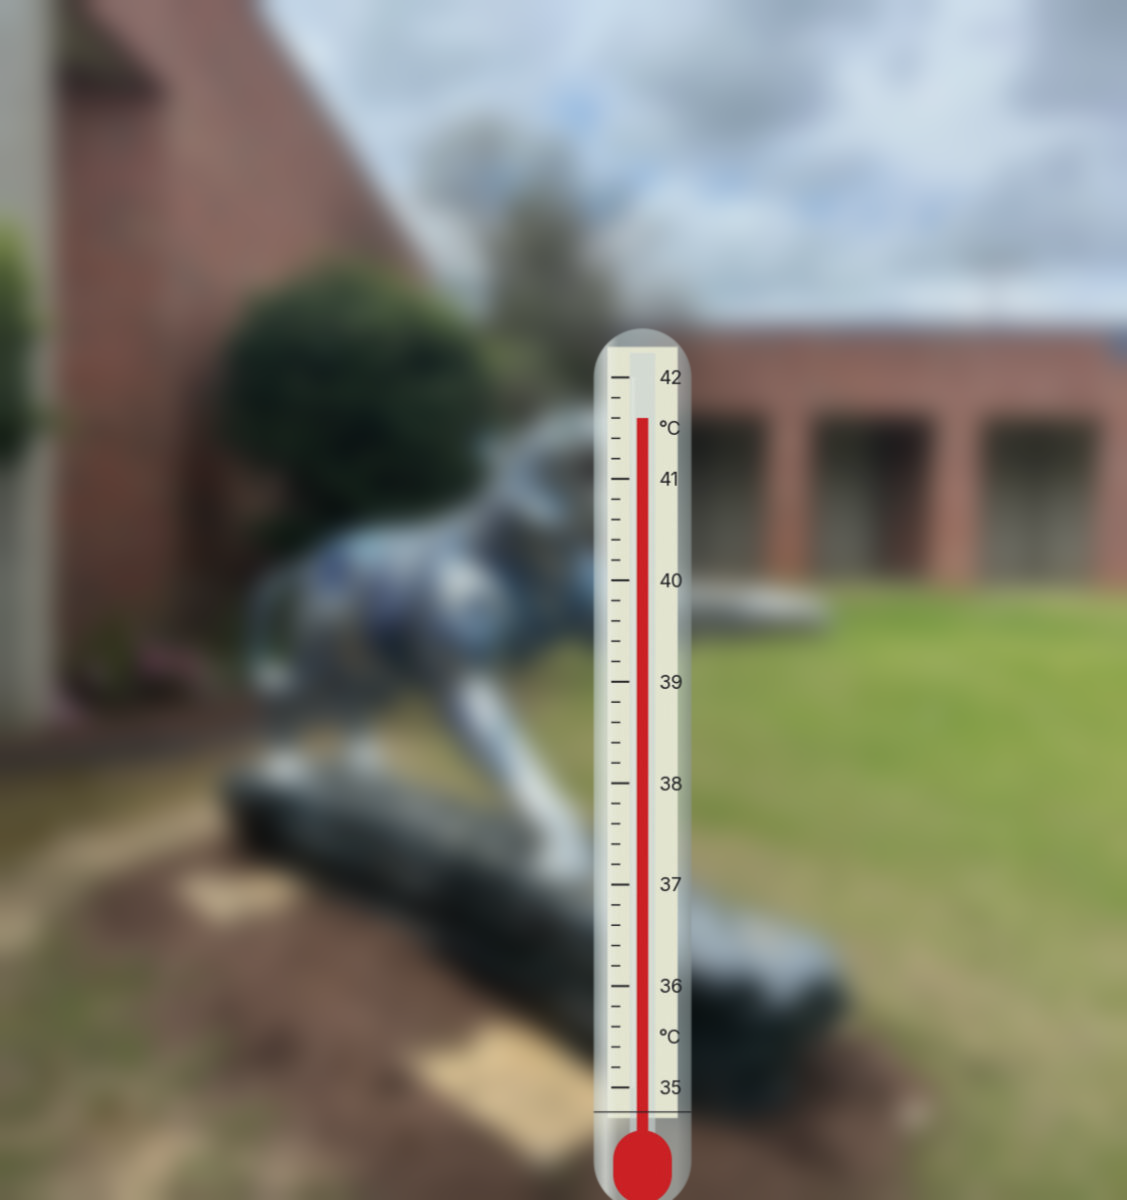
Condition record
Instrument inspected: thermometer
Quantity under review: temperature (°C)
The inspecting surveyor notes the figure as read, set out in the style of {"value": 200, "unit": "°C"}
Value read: {"value": 41.6, "unit": "°C"}
